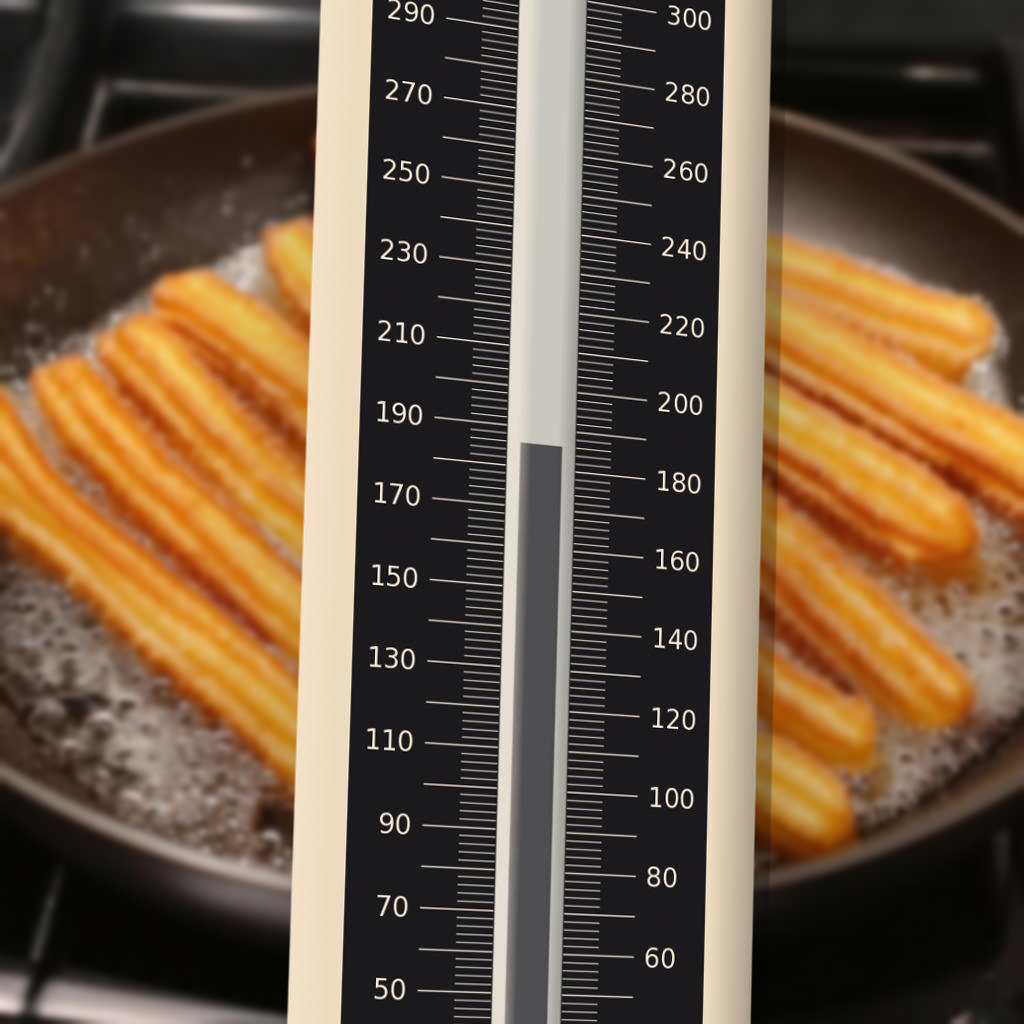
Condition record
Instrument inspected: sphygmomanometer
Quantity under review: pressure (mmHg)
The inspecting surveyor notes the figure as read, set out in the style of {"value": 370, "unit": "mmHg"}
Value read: {"value": 186, "unit": "mmHg"}
